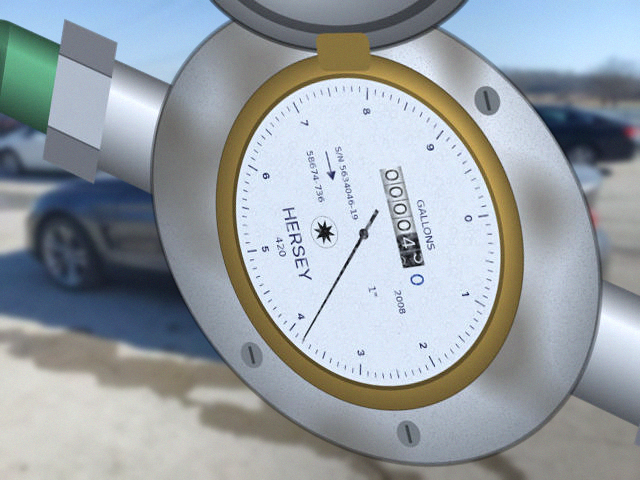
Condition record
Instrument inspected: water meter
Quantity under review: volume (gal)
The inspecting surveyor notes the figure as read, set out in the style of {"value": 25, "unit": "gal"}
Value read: {"value": 453.8, "unit": "gal"}
